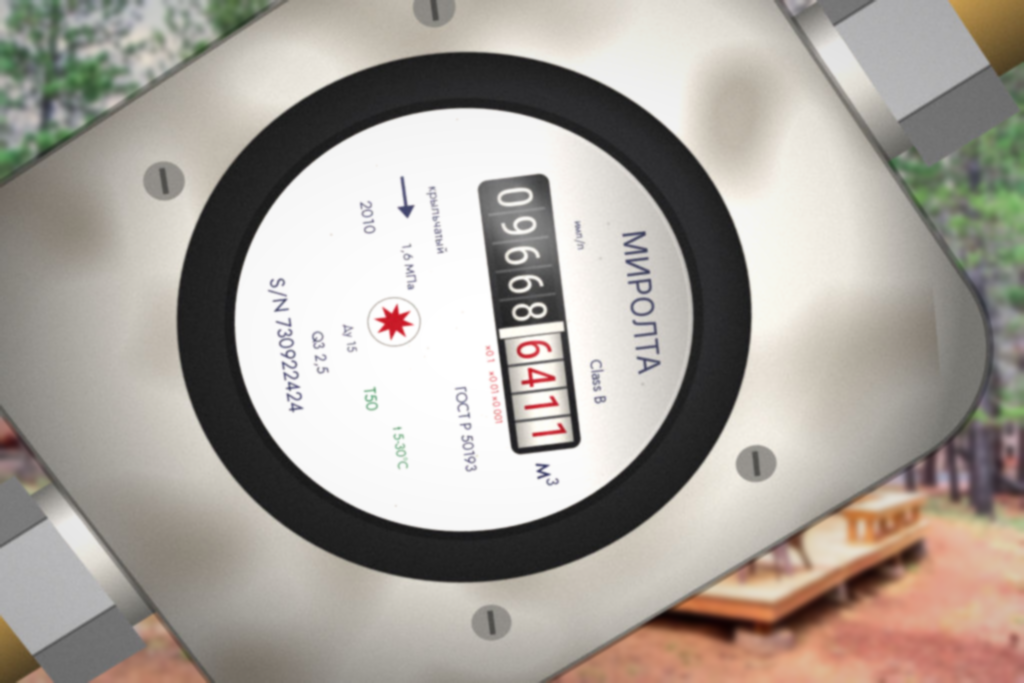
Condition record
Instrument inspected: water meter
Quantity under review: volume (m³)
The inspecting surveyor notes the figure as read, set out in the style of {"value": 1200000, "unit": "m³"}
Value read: {"value": 9668.6411, "unit": "m³"}
